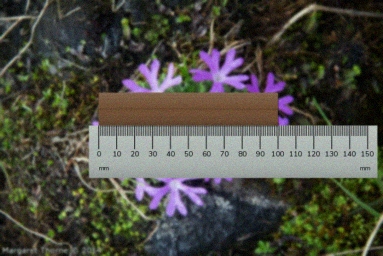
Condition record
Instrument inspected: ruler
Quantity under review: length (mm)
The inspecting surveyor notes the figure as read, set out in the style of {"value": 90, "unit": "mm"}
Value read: {"value": 100, "unit": "mm"}
